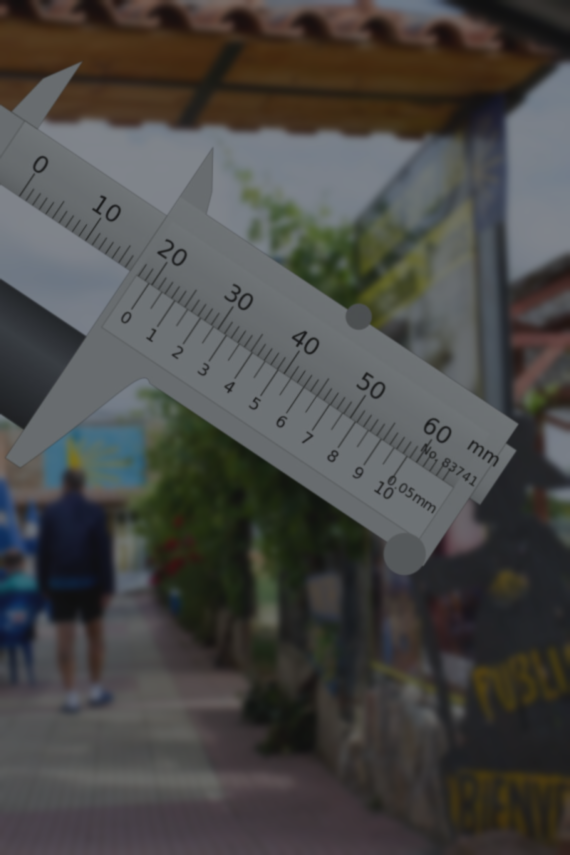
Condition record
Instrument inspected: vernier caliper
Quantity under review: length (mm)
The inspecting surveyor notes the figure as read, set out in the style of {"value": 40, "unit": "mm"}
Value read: {"value": 19.6, "unit": "mm"}
